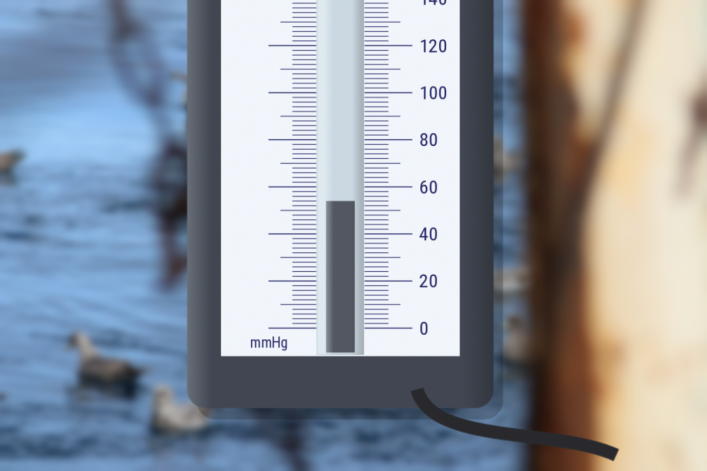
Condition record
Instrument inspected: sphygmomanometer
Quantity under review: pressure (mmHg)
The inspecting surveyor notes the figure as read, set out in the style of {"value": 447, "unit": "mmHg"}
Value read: {"value": 54, "unit": "mmHg"}
